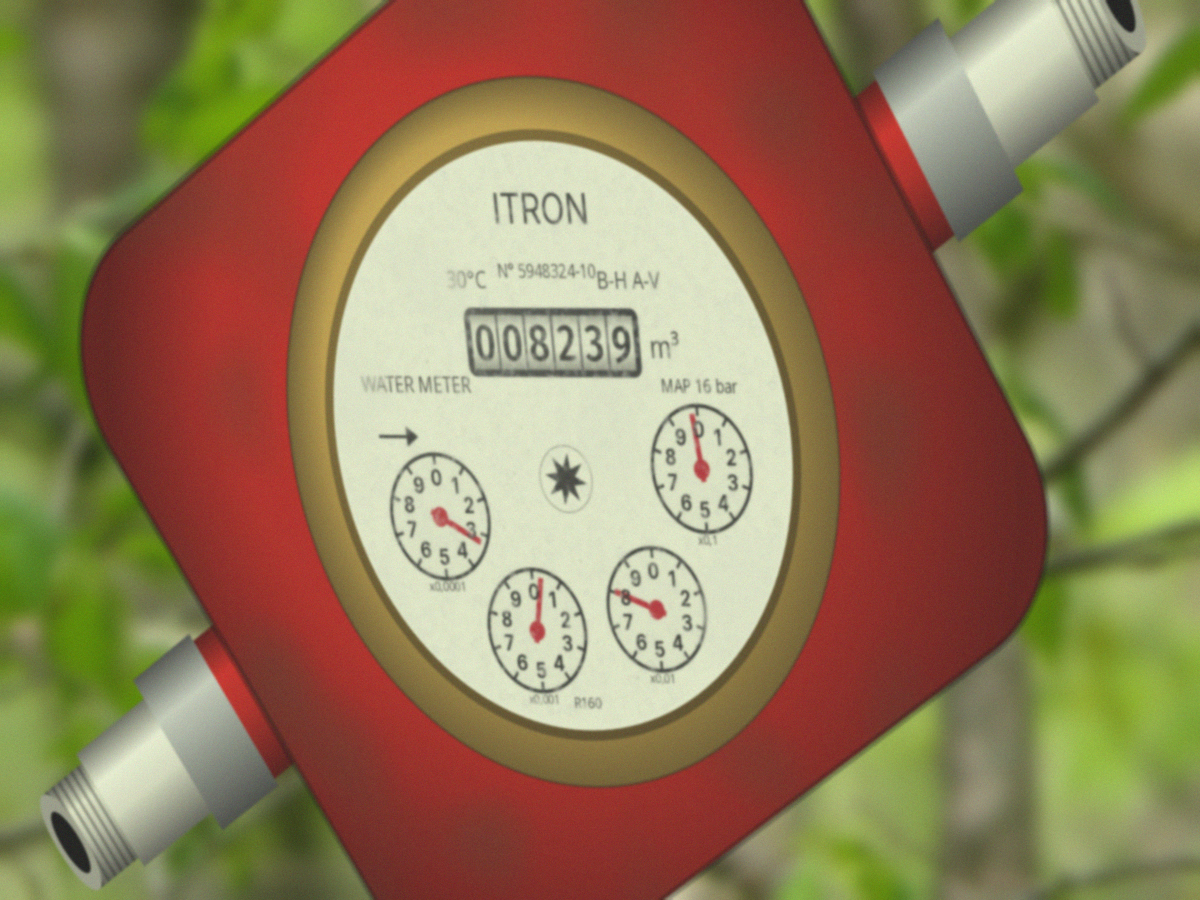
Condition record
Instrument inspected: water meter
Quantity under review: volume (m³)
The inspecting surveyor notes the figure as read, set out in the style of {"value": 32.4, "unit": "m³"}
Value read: {"value": 8238.9803, "unit": "m³"}
